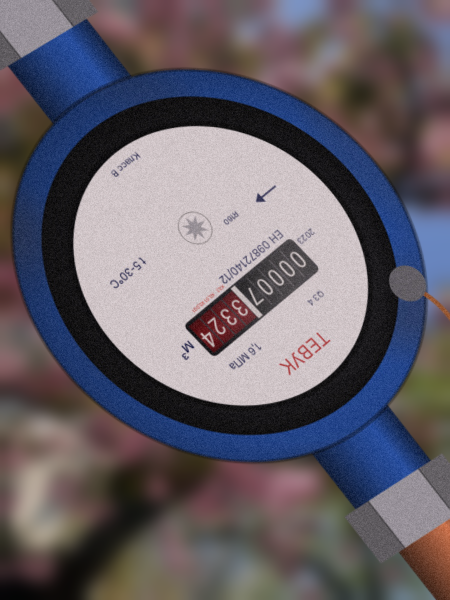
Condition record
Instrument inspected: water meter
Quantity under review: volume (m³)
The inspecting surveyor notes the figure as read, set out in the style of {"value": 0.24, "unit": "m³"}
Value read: {"value": 7.3324, "unit": "m³"}
